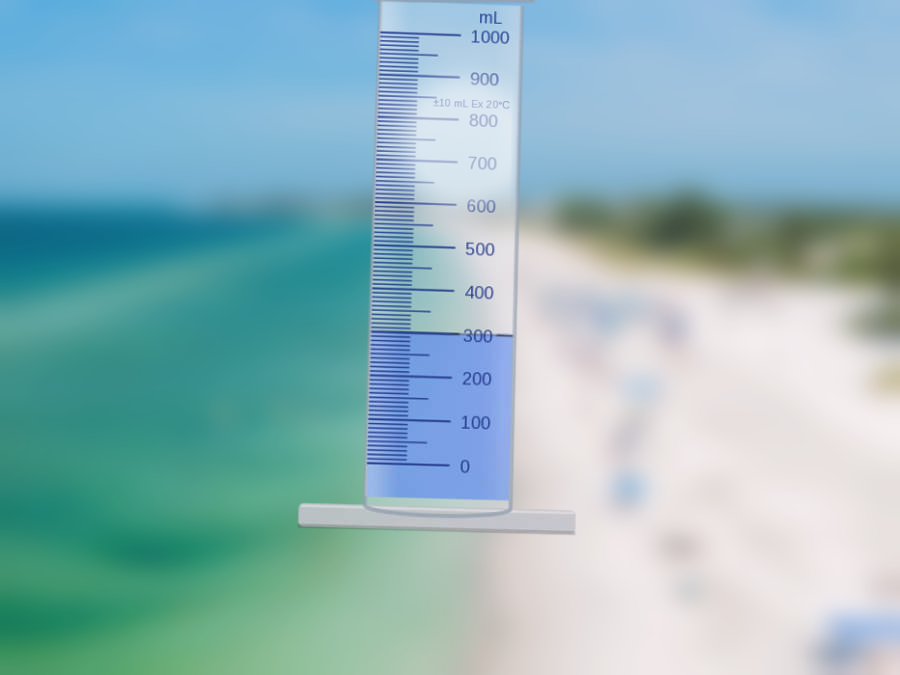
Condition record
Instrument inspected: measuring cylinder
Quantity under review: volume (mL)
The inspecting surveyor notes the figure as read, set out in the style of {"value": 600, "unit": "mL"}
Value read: {"value": 300, "unit": "mL"}
